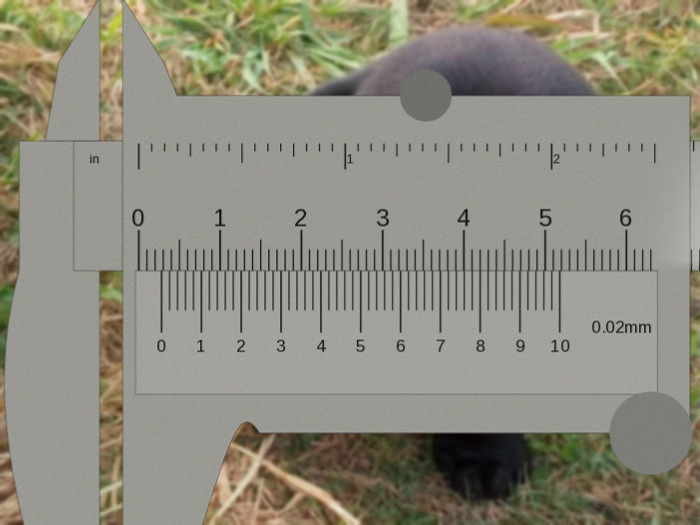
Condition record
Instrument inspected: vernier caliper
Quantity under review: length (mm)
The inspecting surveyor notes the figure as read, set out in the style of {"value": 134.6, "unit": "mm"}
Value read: {"value": 2.8, "unit": "mm"}
